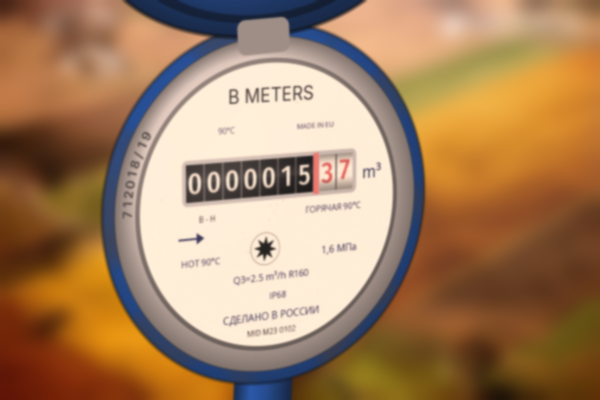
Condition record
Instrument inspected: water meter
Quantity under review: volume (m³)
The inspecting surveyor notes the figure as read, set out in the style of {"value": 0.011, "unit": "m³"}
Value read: {"value": 15.37, "unit": "m³"}
